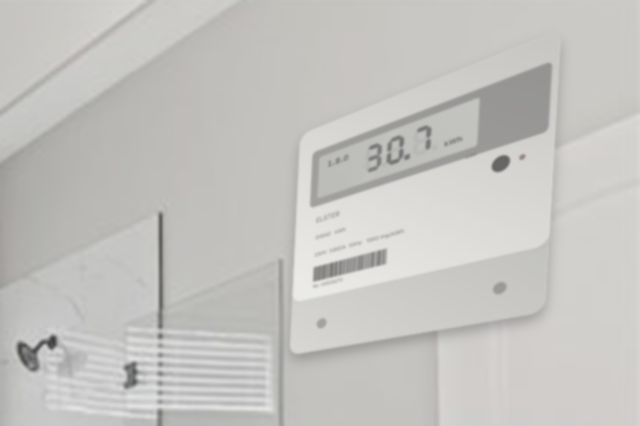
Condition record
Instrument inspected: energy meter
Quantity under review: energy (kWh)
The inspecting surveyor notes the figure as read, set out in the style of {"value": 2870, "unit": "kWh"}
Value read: {"value": 30.7, "unit": "kWh"}
